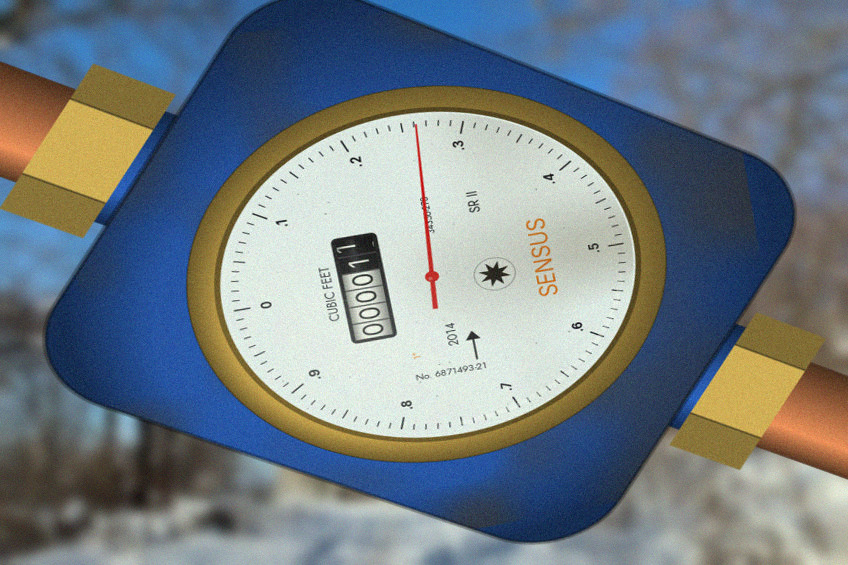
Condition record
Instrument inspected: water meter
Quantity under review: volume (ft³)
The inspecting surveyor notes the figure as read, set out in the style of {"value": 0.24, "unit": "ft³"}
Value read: {"value": 11.26, "unit": "ft³"}
